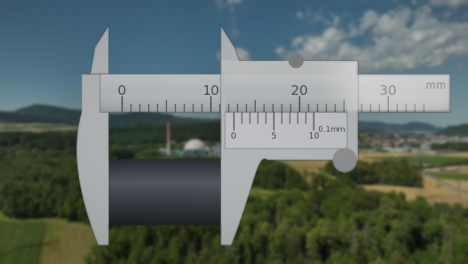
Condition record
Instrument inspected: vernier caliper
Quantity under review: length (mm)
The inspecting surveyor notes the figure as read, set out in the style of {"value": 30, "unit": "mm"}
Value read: {"value": 12.6, "unit": "mm"}
